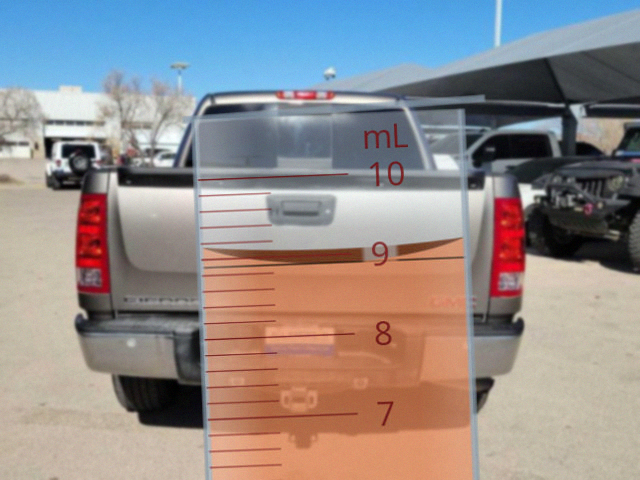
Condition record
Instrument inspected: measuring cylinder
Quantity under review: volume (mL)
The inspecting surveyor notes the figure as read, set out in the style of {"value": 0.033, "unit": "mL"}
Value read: {"value": 8.9, "unit": "mL"}
